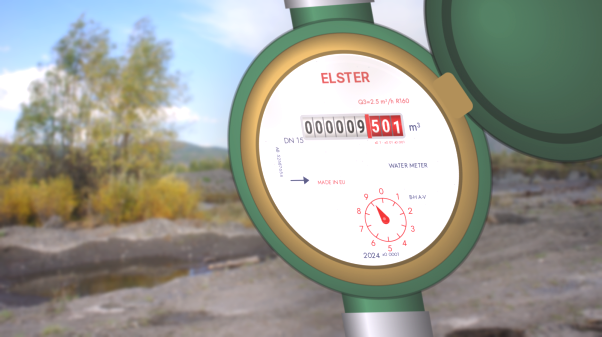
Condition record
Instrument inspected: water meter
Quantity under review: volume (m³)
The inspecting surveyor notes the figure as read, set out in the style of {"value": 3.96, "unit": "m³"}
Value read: {"value": 9.5009, "unit": "m³"}
